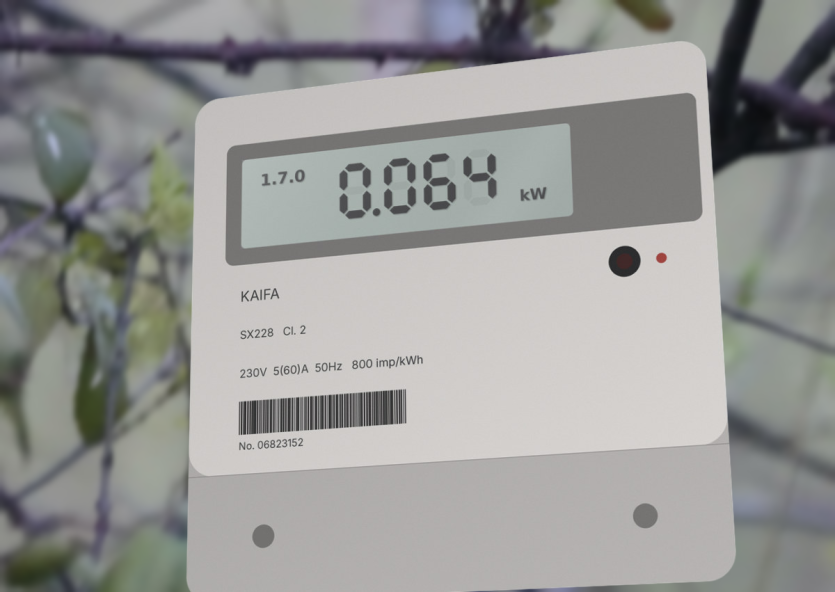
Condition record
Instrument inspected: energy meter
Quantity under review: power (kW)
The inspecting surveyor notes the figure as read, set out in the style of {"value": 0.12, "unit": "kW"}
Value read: {"value": 0.064, "unit": "kW"}
